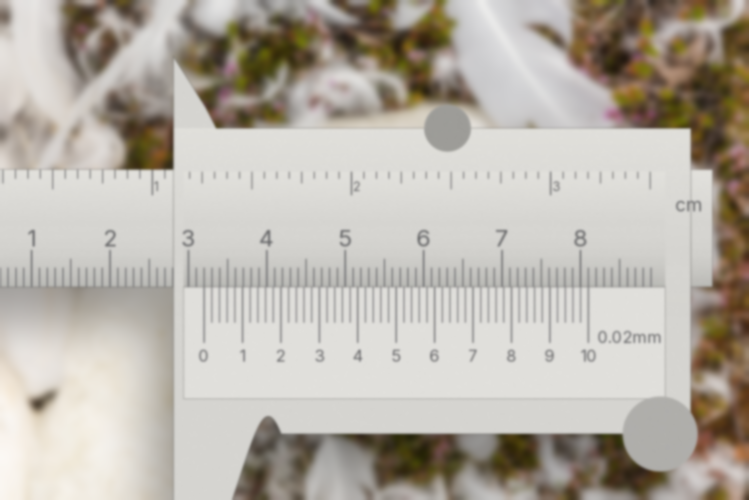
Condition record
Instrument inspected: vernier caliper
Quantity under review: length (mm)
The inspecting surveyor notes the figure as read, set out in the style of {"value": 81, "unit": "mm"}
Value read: {"value": 32.0, "unit": "mm"}
